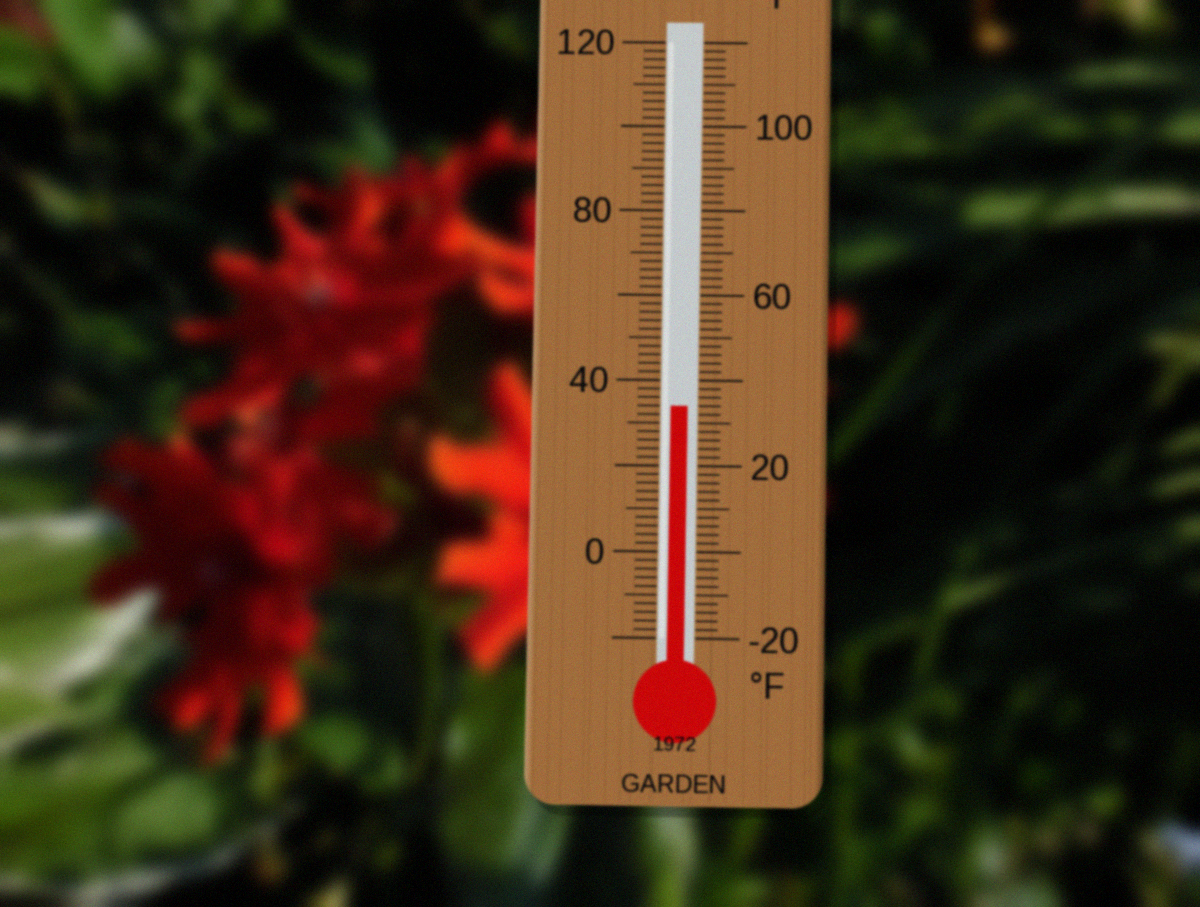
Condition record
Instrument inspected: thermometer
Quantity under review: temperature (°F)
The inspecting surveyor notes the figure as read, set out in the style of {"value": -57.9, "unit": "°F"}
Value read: {"value": 34, "unit": "°F"}
